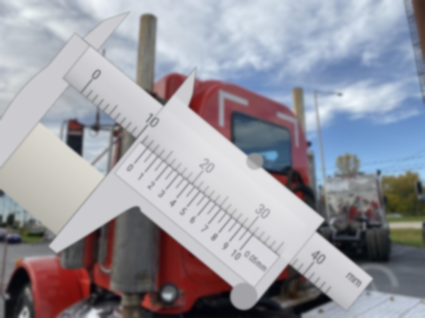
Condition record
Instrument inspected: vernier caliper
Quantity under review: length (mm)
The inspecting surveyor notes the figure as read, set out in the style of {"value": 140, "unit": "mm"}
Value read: {"value": 12.0, "unit": "mm"}
